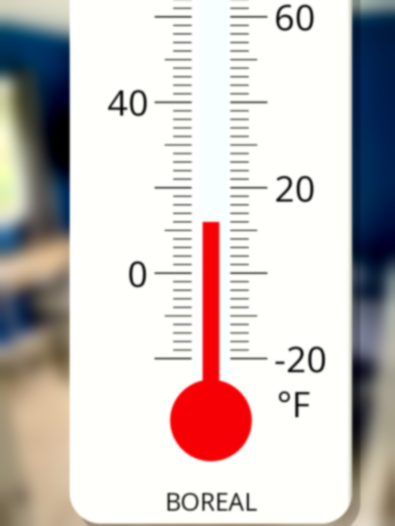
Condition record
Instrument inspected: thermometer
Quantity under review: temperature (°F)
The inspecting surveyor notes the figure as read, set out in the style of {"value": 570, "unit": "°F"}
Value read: {"value": 12, "unit": "°F"}
